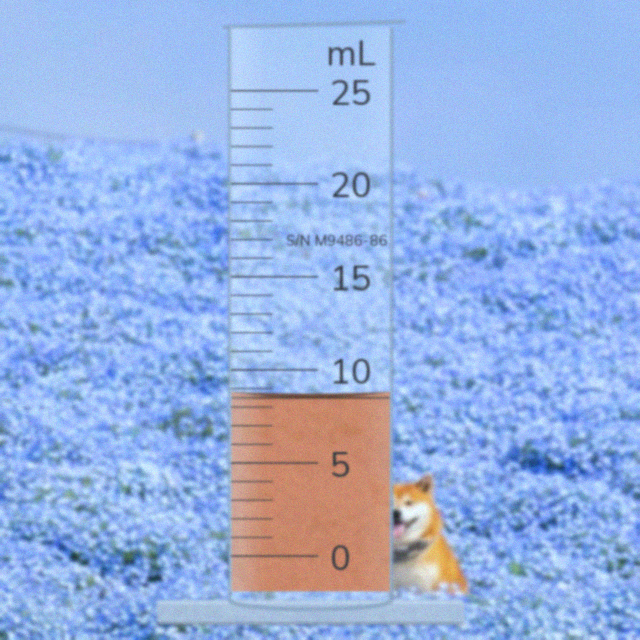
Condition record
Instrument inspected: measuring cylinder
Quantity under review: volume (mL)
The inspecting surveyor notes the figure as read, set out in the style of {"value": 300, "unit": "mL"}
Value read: {"value": 8.5, "unit": "mL"}
